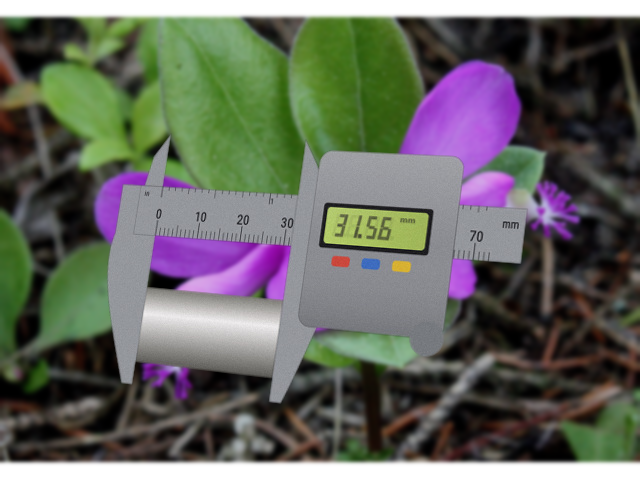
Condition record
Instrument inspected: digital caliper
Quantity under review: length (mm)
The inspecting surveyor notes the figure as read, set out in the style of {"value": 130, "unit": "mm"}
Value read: {"value": 31.56, "unit": "mm"}
